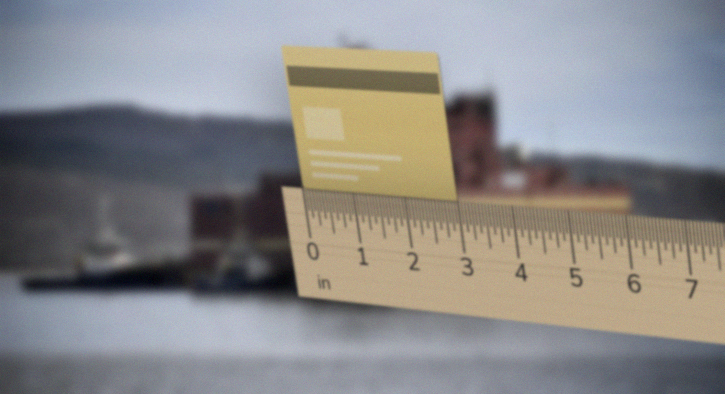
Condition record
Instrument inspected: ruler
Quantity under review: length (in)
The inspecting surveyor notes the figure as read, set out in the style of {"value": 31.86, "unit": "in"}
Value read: {"value": 3, "unit": "in"}
